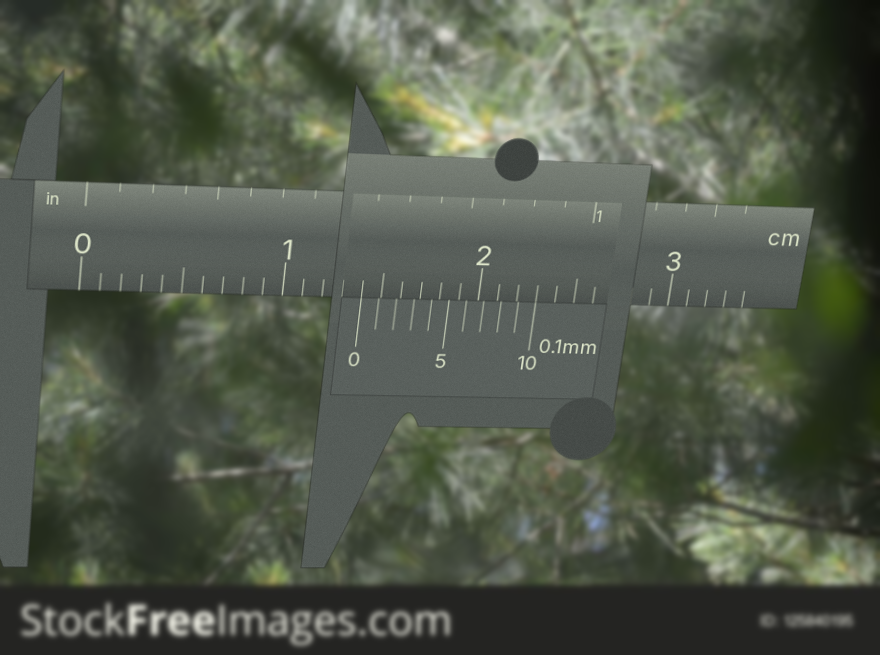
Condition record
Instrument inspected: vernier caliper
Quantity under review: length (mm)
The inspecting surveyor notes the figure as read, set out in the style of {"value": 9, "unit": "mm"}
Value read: {"value": 14.0, "unit": "mm"}
